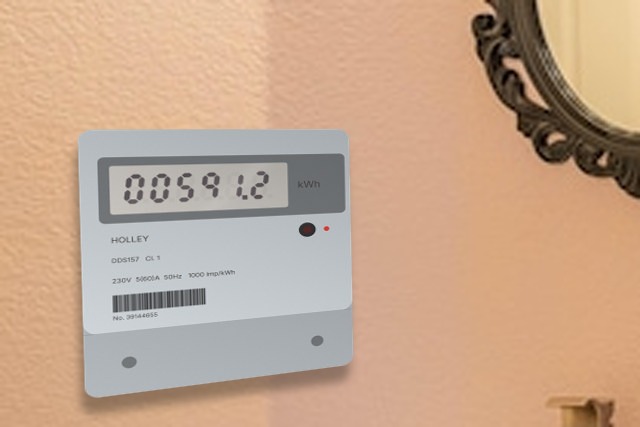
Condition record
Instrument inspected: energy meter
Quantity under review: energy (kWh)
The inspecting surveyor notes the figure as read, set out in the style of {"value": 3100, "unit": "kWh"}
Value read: {"value": 591.2, "unit": "kWh"}
